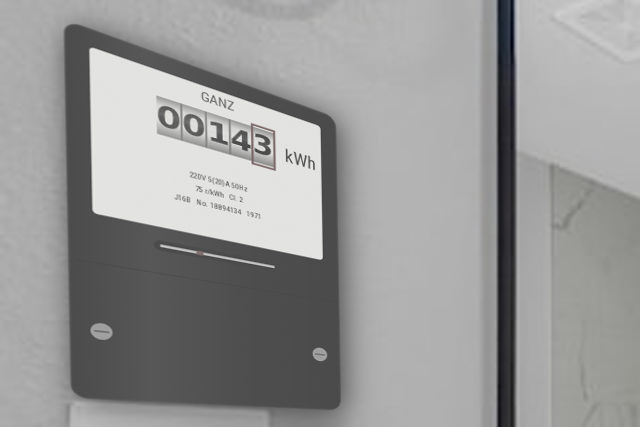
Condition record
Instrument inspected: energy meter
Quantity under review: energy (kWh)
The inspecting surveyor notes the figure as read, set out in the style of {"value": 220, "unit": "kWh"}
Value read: {"value": 14.3, "unit": "kWh"}
